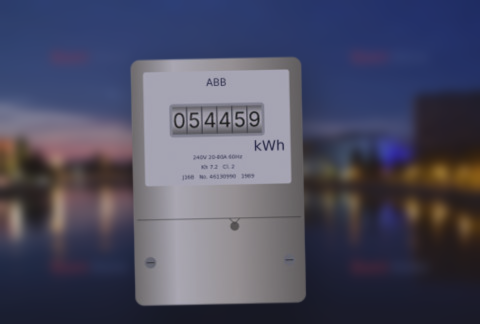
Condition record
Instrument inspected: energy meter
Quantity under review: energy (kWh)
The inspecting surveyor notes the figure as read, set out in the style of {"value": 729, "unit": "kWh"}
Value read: {"value": 54459, "unit": "kWh"}
